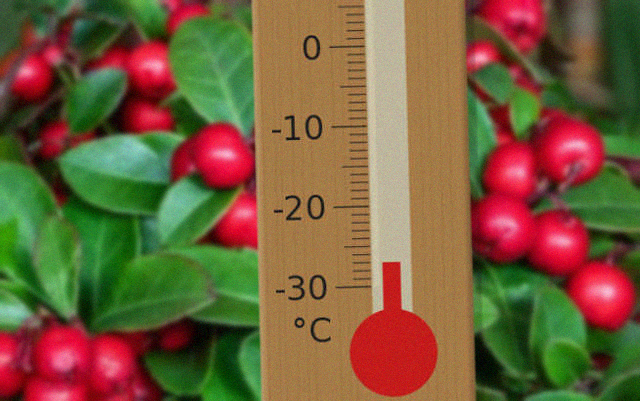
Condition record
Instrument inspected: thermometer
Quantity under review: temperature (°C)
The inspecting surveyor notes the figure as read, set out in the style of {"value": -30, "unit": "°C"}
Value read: {"value": -27, "unit": "°C"}
